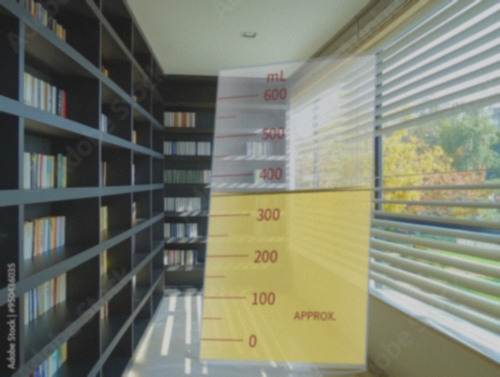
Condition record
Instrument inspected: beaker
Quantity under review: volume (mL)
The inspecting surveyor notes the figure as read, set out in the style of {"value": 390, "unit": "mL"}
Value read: {"value": 350, "unit": "mL"}
